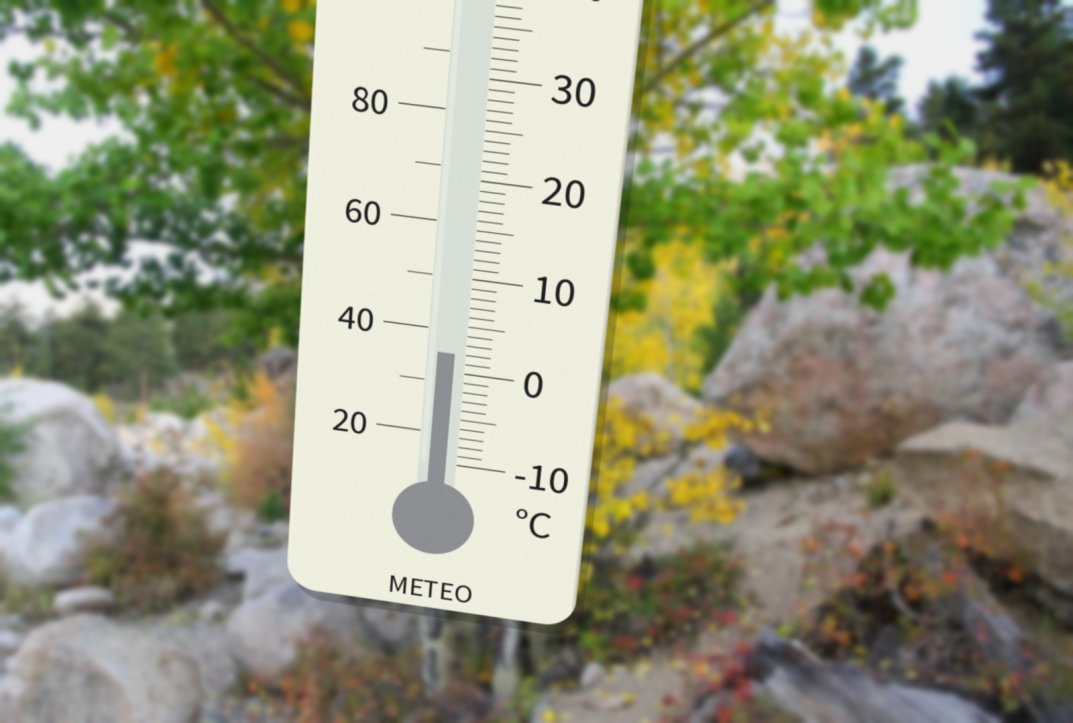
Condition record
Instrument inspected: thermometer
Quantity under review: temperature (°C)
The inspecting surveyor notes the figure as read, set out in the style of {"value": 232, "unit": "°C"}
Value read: {"value": 2, "unit": "°C"}
